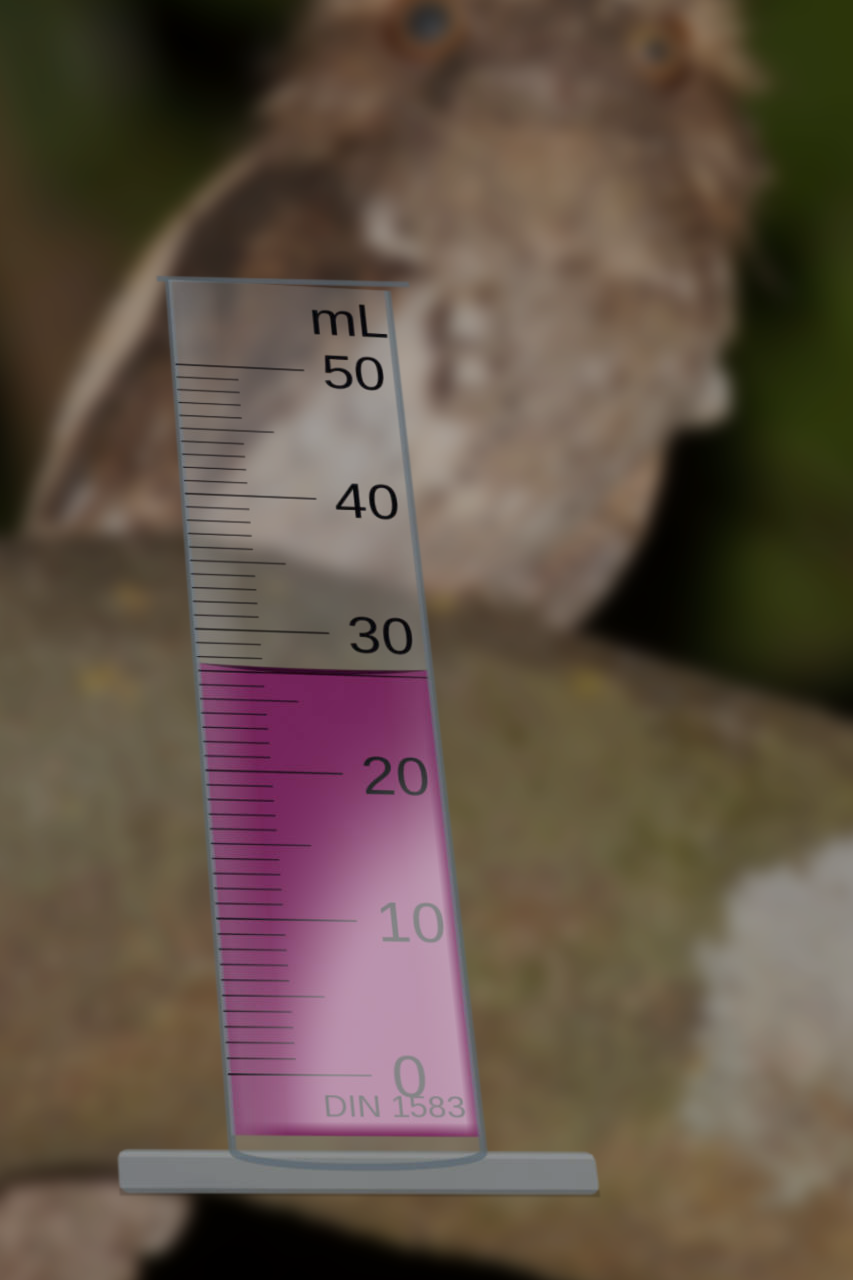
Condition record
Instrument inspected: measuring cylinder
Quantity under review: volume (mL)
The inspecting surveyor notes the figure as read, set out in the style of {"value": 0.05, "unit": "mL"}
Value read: {"value": 27, "unit": "mL"}
